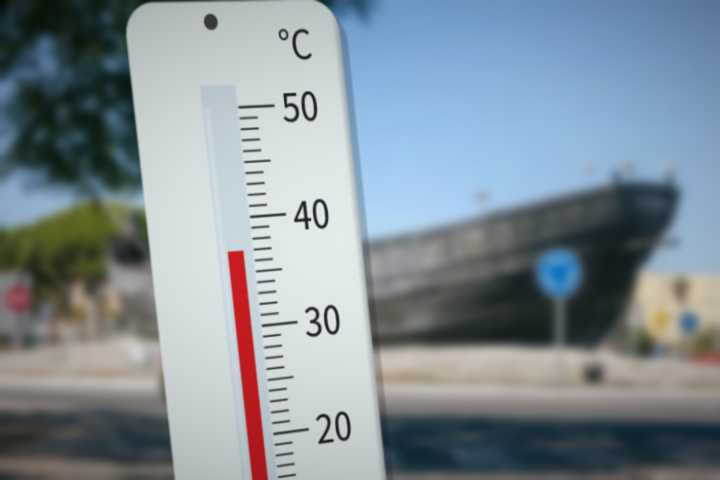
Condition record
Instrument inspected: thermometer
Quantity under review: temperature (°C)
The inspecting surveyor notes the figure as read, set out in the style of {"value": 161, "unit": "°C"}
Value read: {"value": 37, "unit": "°C"}
